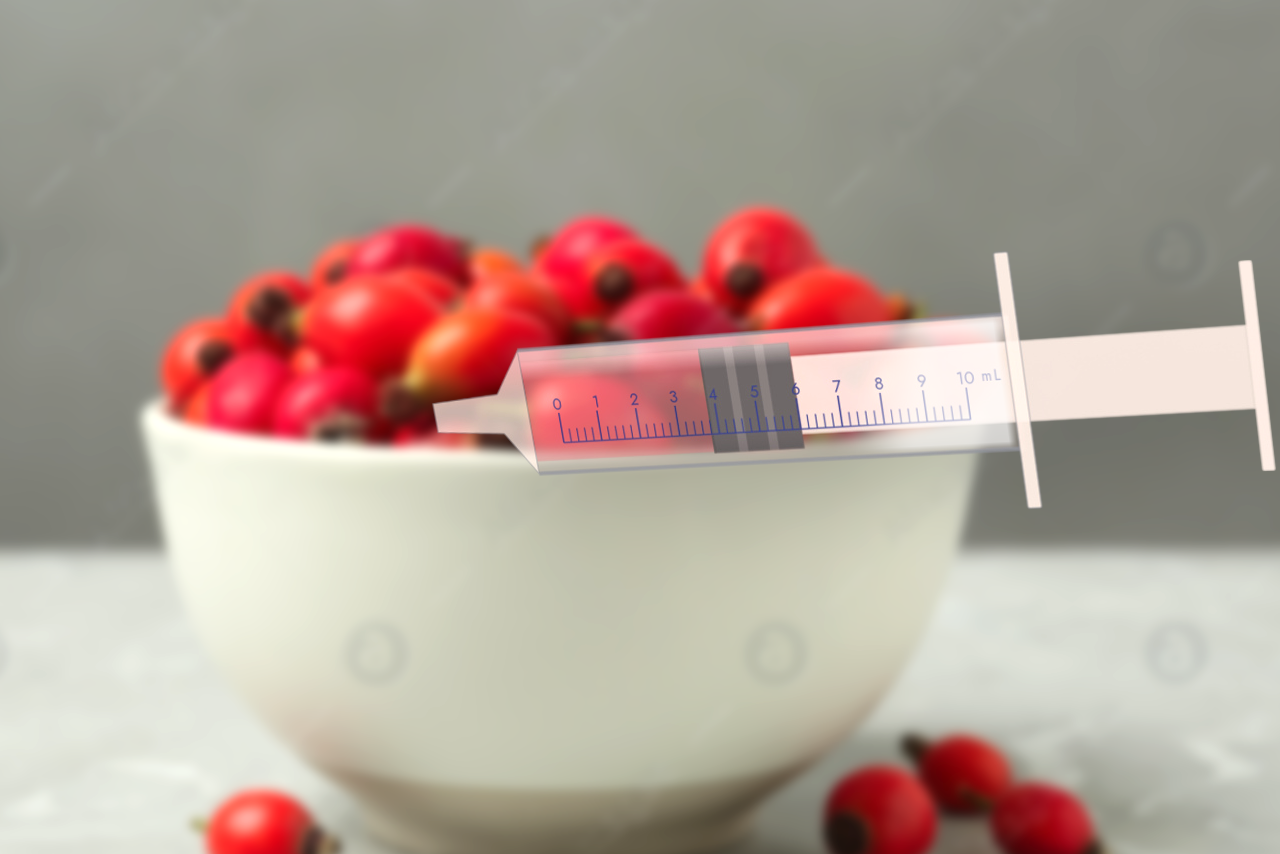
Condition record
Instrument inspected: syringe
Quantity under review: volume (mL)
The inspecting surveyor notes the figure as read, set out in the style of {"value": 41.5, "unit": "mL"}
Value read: {"value": 3.8, "unit": "mL"}
